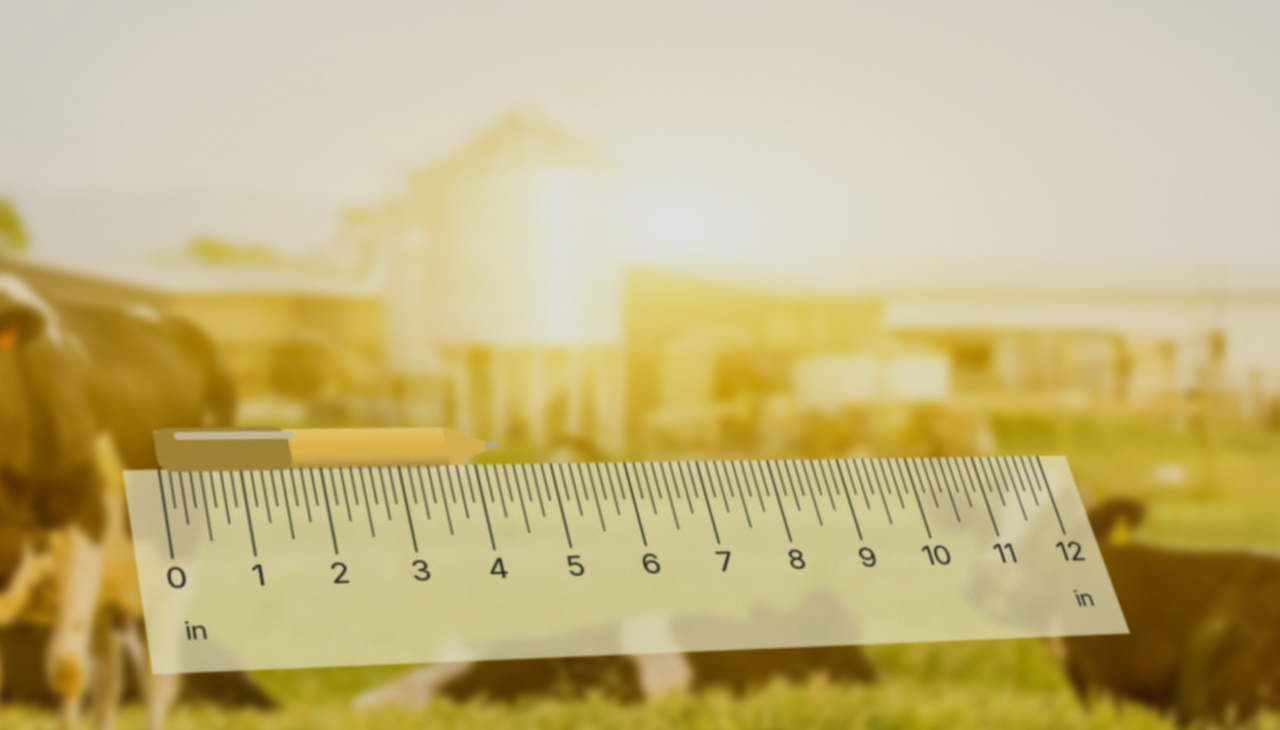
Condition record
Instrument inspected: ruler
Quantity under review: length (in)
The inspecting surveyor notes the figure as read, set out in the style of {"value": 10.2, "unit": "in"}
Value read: {"value": 4.375, "unit": "in"}
